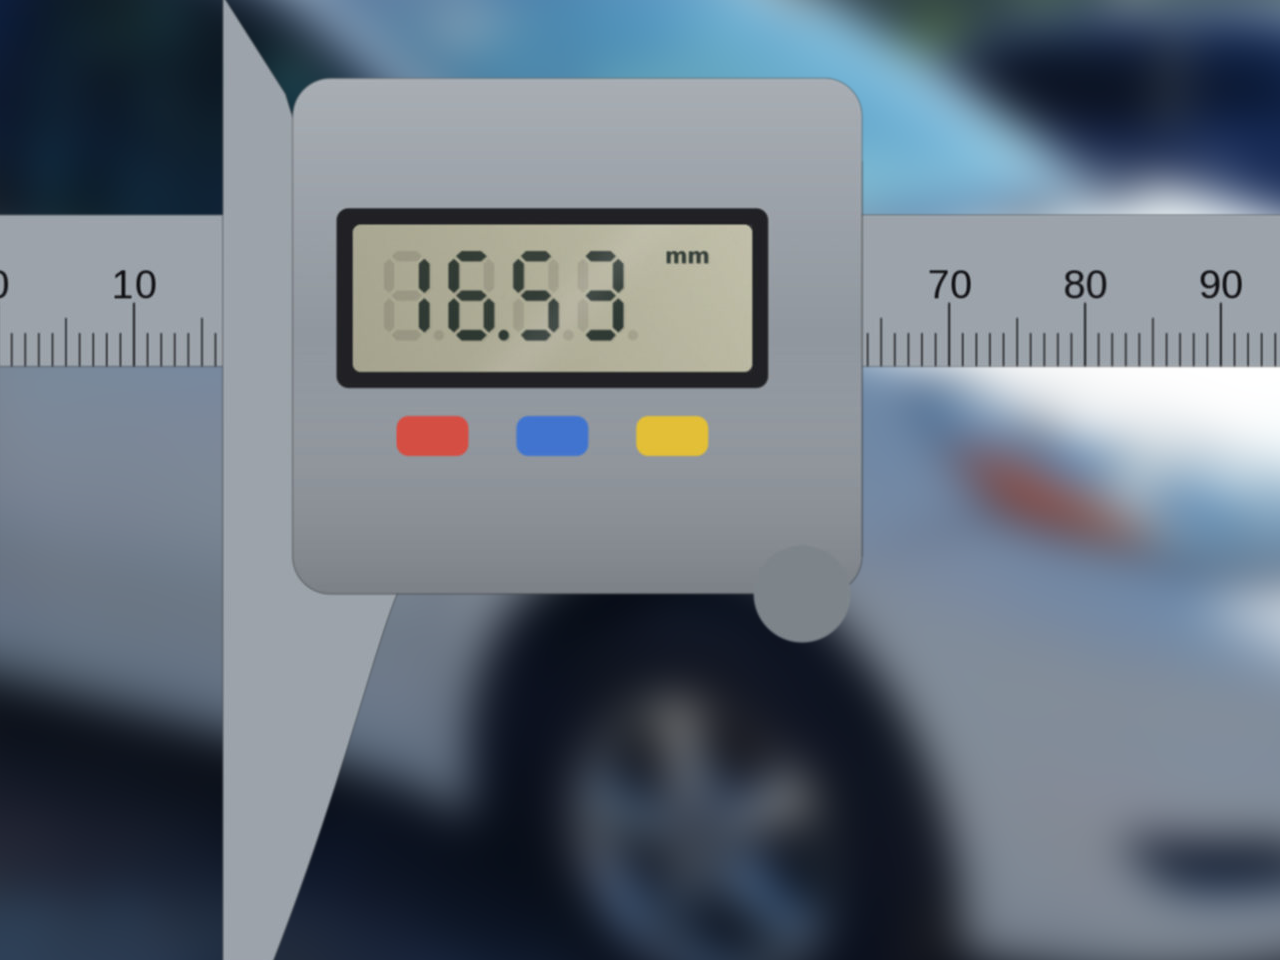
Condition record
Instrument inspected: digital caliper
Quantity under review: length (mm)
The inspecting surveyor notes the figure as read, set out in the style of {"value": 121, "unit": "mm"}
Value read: {"value": 16.53, "unit": "mm"}
